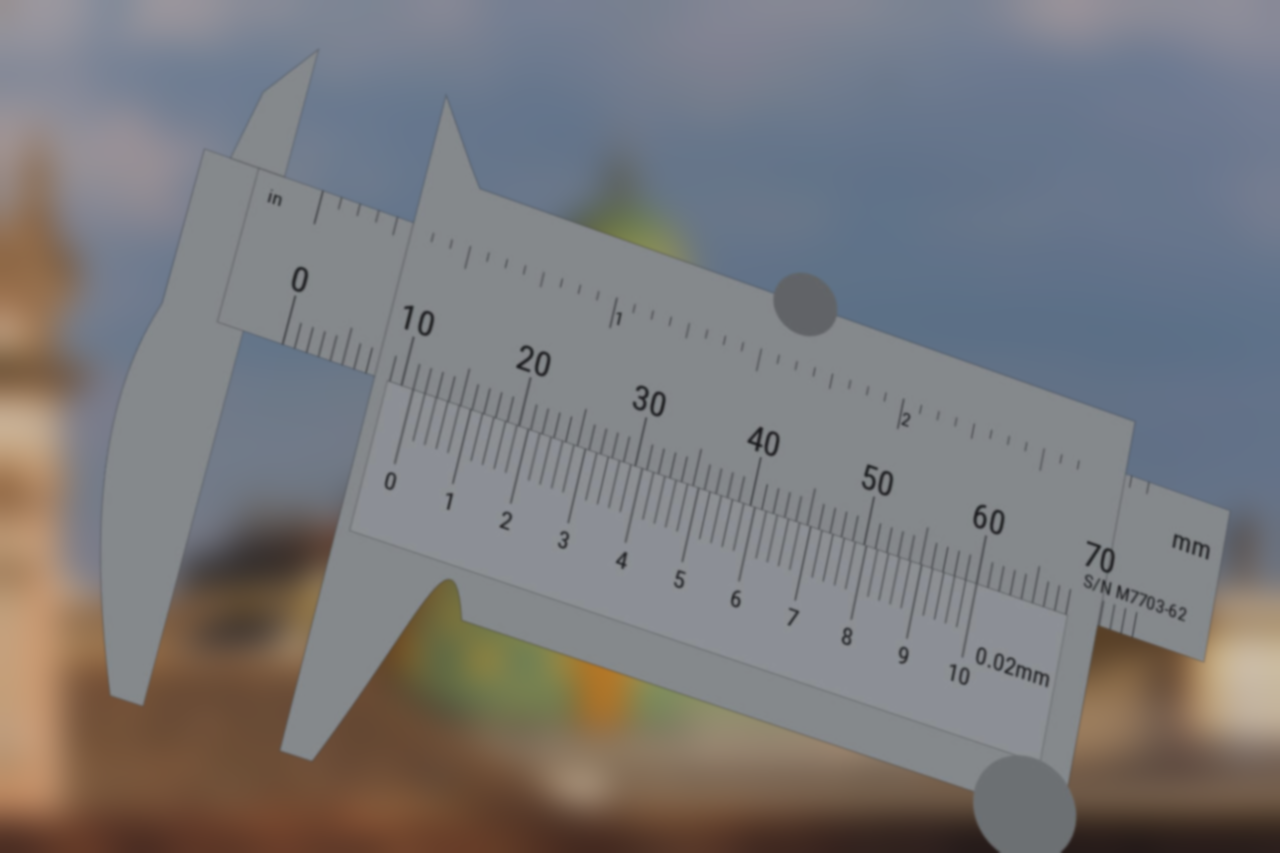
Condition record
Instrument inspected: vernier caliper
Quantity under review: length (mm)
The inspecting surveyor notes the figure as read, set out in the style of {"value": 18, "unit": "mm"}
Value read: {"value": 11.0, "unit": "mm"}
